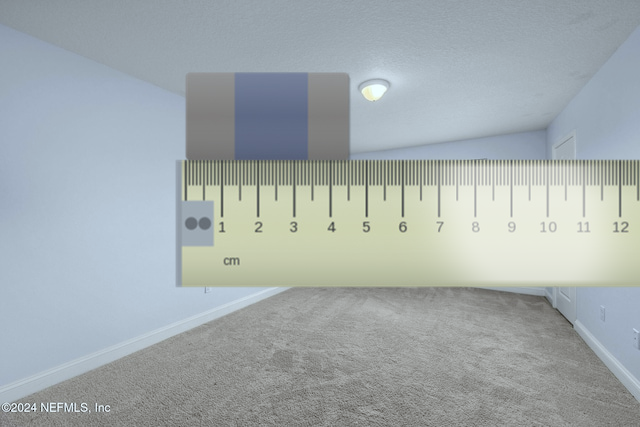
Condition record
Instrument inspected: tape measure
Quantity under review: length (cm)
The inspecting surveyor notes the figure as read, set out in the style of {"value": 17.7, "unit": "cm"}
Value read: {"value": 4.5, "unit": "cm"}
